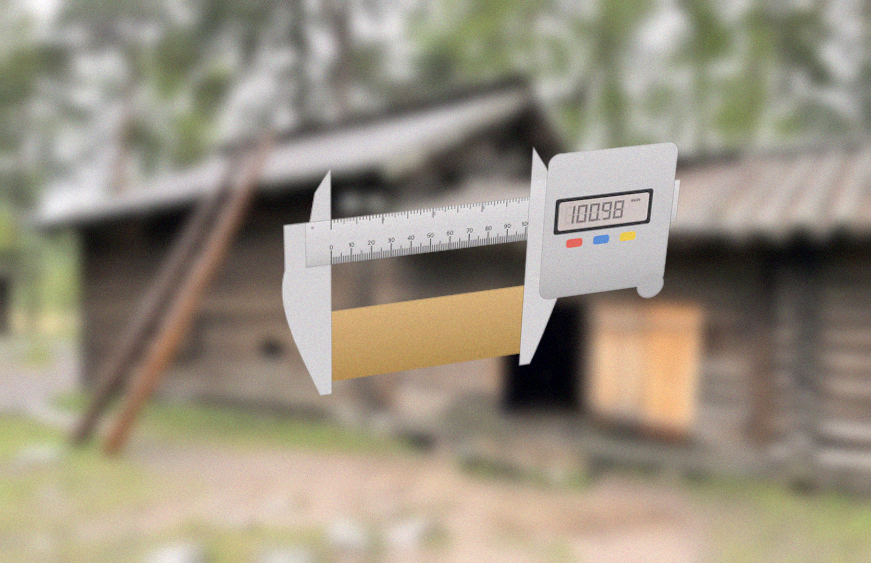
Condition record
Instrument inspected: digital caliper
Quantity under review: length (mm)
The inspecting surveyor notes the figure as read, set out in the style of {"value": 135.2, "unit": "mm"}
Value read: {"value": 100.98, "unit": "mm"}
